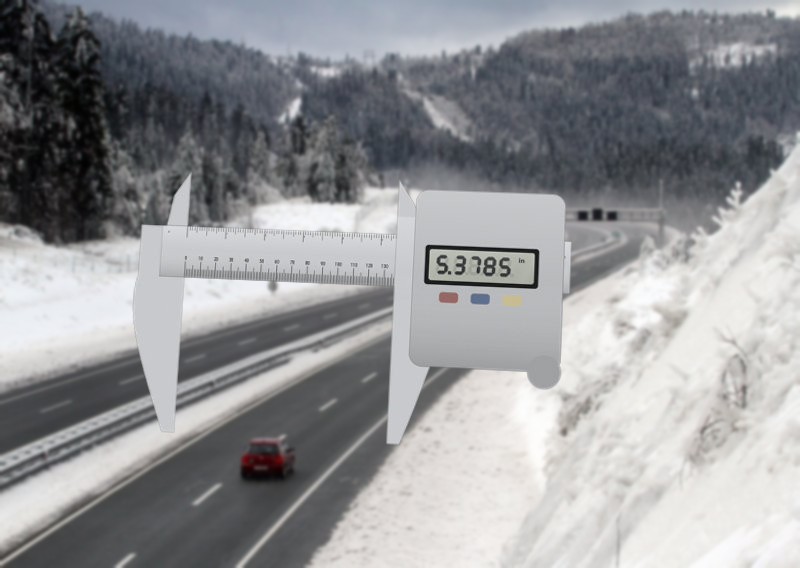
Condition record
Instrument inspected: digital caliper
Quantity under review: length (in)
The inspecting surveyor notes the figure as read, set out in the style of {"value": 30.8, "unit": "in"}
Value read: {"value": 5.3785, "unit": "in"}
